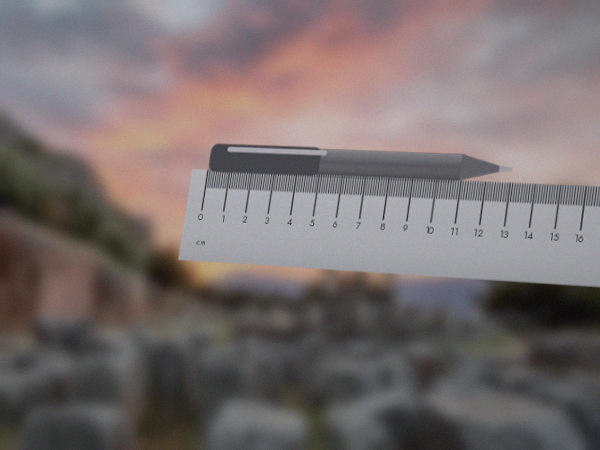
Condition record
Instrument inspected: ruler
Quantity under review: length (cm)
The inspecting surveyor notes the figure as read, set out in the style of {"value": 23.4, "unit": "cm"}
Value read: {"value": 13, "unit": "cm"}
